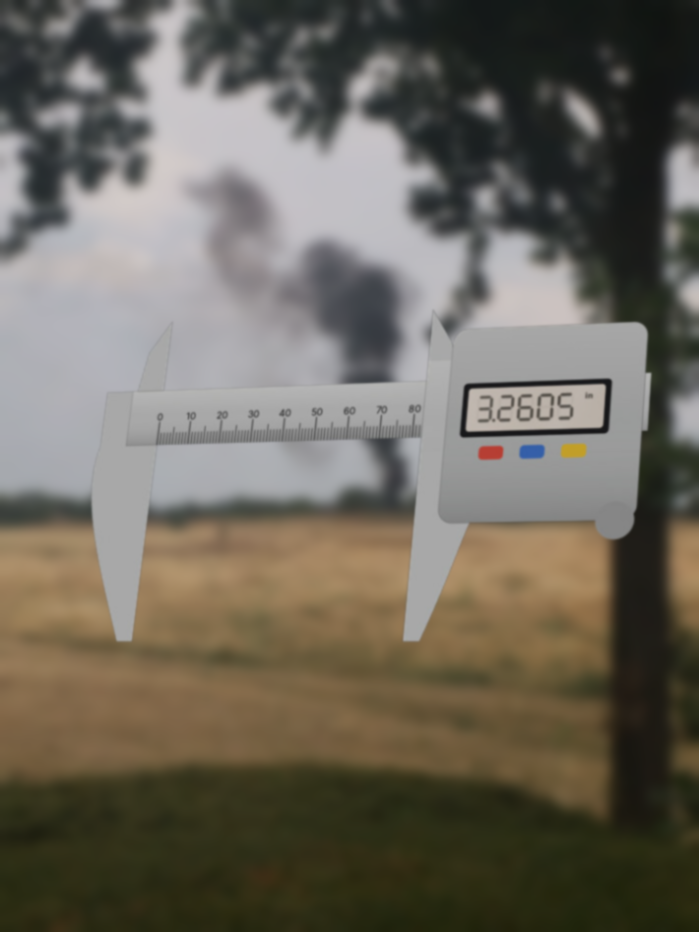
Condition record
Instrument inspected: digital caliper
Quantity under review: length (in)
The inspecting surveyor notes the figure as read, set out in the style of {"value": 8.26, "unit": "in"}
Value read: {"value": 3.2605, "unit": "in"}
